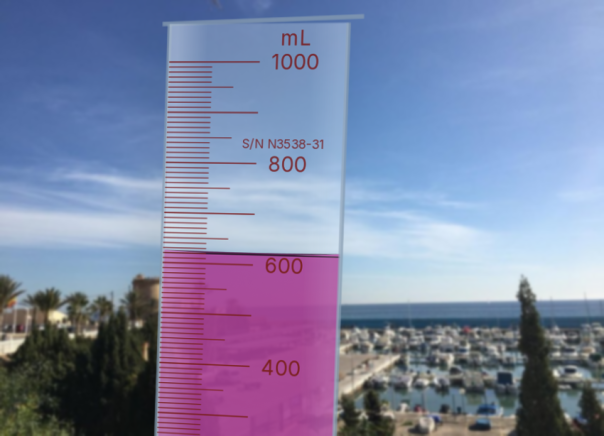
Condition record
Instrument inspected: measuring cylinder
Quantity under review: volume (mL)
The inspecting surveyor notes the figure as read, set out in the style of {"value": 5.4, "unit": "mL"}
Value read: {"value": 620, "unit": "mL"}
